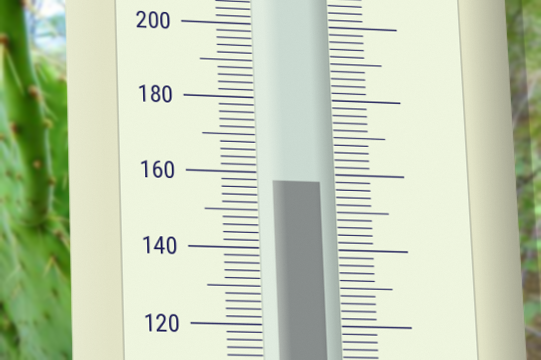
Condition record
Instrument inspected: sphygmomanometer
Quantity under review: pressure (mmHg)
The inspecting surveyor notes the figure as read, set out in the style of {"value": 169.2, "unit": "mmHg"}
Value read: {"value": 158, "unit": "mmHg"}
